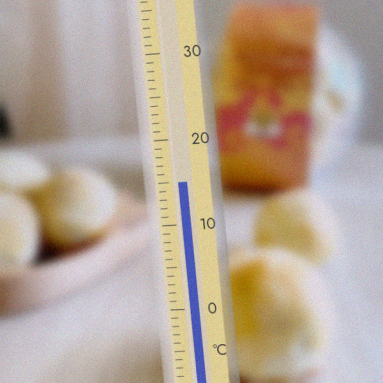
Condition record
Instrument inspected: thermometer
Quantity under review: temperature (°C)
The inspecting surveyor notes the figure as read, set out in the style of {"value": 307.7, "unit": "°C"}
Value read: {"value": 15, "unit": "°C"}
